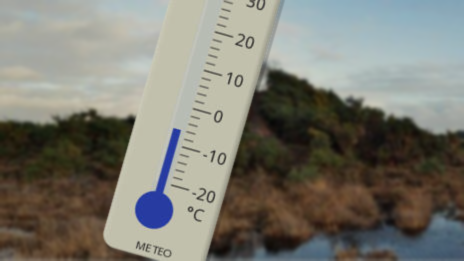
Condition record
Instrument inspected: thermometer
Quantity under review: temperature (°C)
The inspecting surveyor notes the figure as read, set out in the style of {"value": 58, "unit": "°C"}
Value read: {"value": -6, "unit": "°C"}
